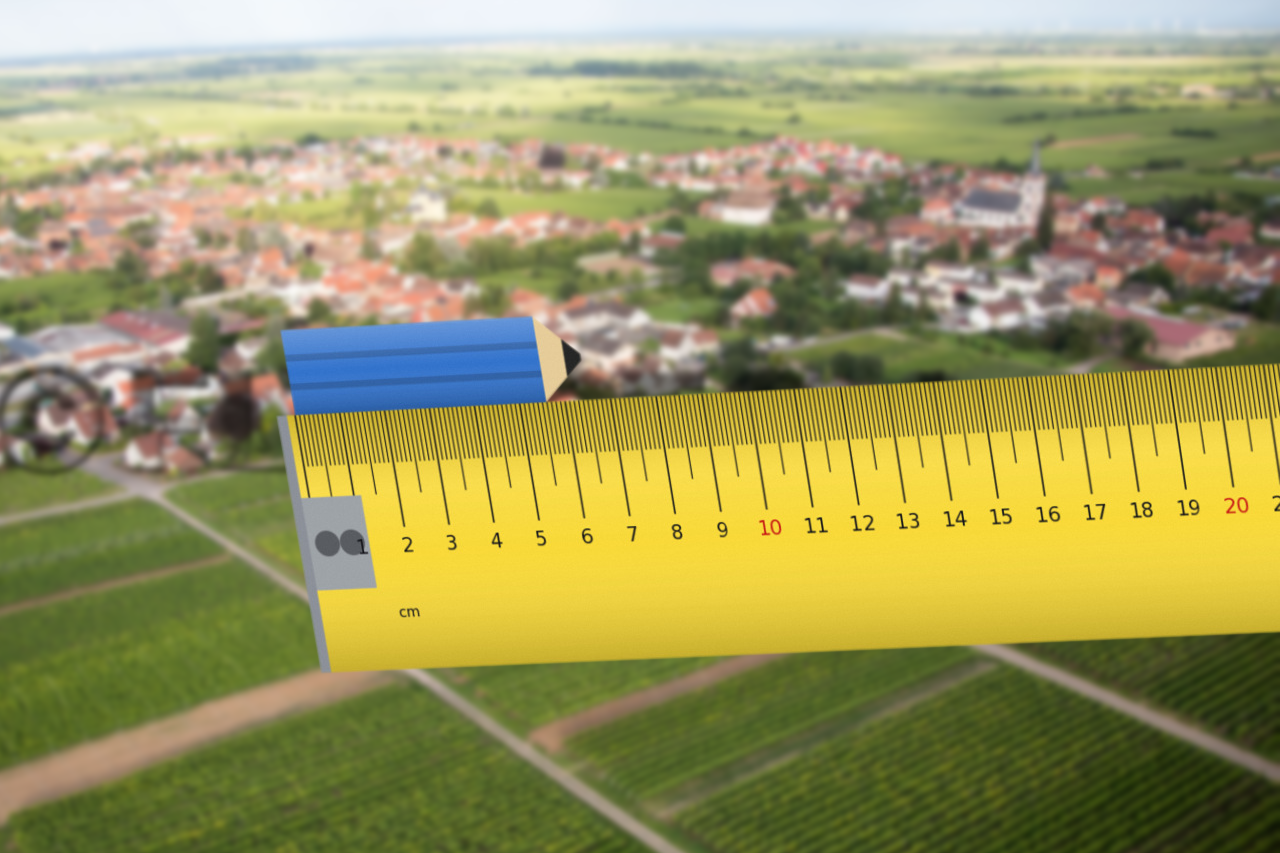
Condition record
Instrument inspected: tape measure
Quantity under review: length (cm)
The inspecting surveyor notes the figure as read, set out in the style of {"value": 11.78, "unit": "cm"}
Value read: {"value": 6.5, "unit": "cm"}
